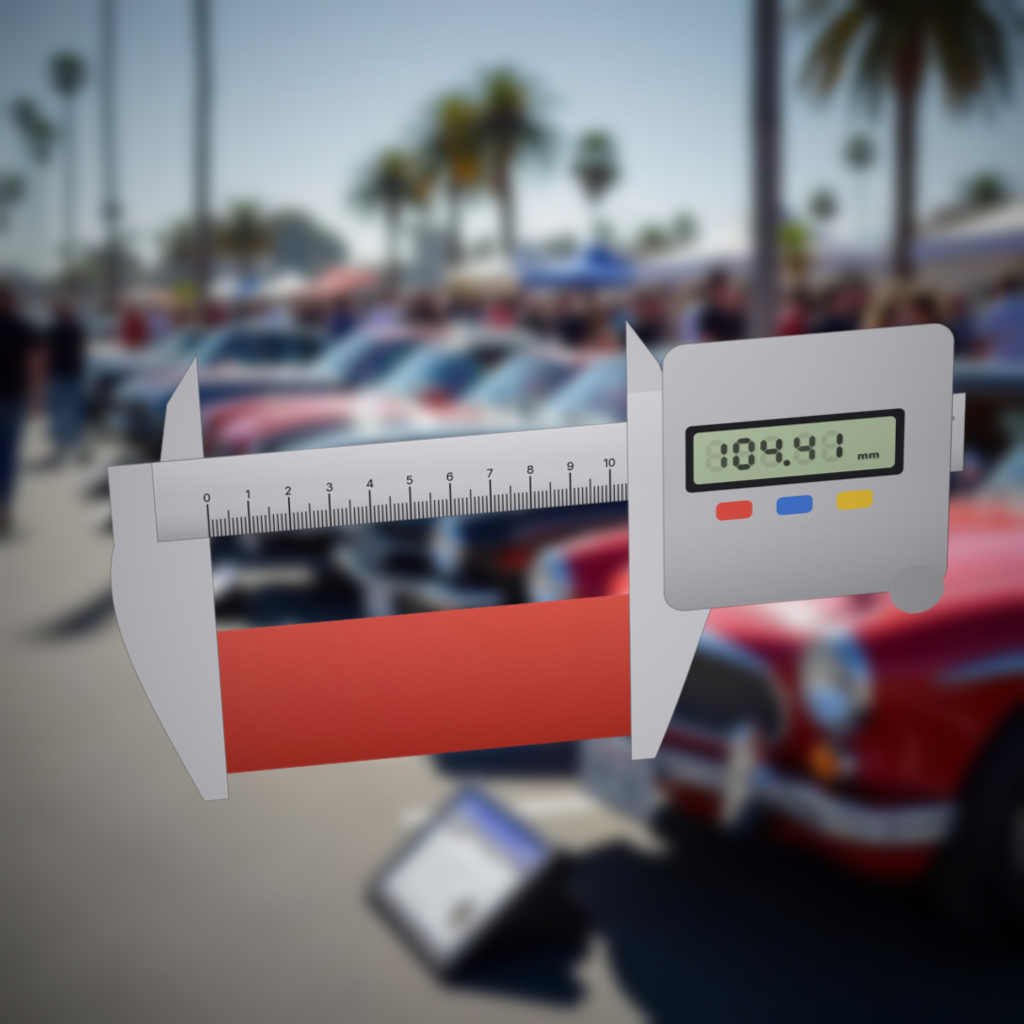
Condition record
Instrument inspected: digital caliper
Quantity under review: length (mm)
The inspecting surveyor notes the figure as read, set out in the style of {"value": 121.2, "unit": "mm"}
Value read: {"value": 104.41, "unit": "mm"}
